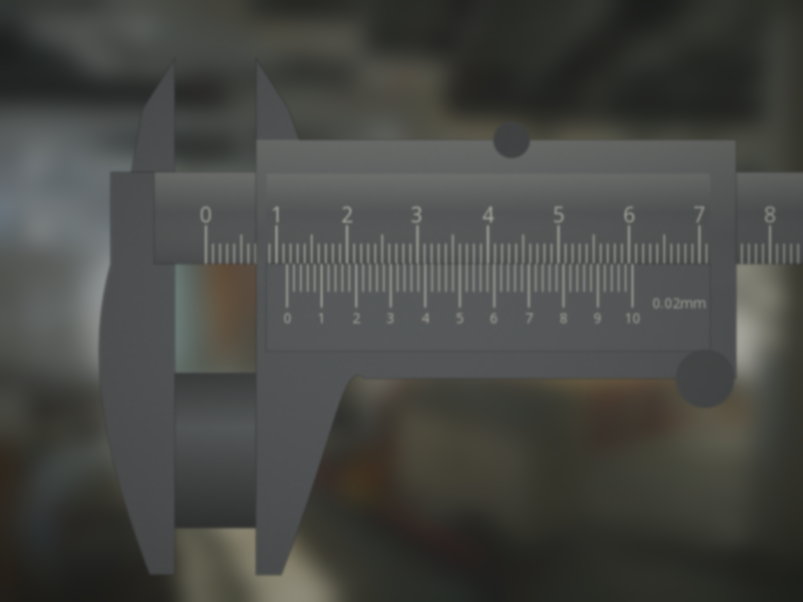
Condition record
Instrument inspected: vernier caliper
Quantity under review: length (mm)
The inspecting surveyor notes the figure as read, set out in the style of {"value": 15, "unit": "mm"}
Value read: {"value": 11.5, "unit": "mm"}
